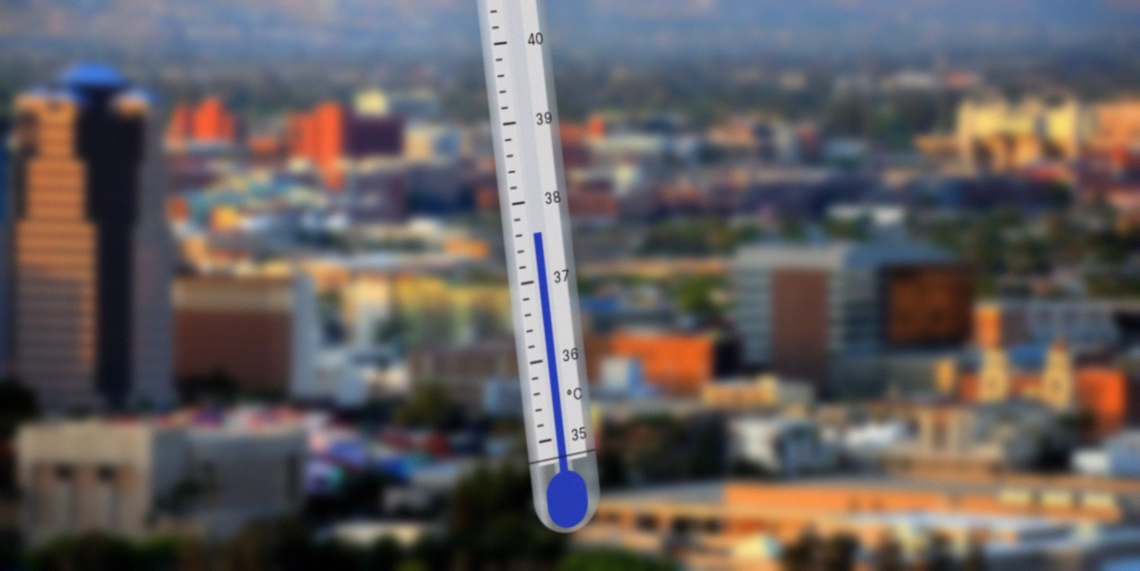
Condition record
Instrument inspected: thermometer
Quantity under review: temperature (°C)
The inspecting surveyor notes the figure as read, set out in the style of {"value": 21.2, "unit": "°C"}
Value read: {"value": 37.6, "unit": "°C"}
